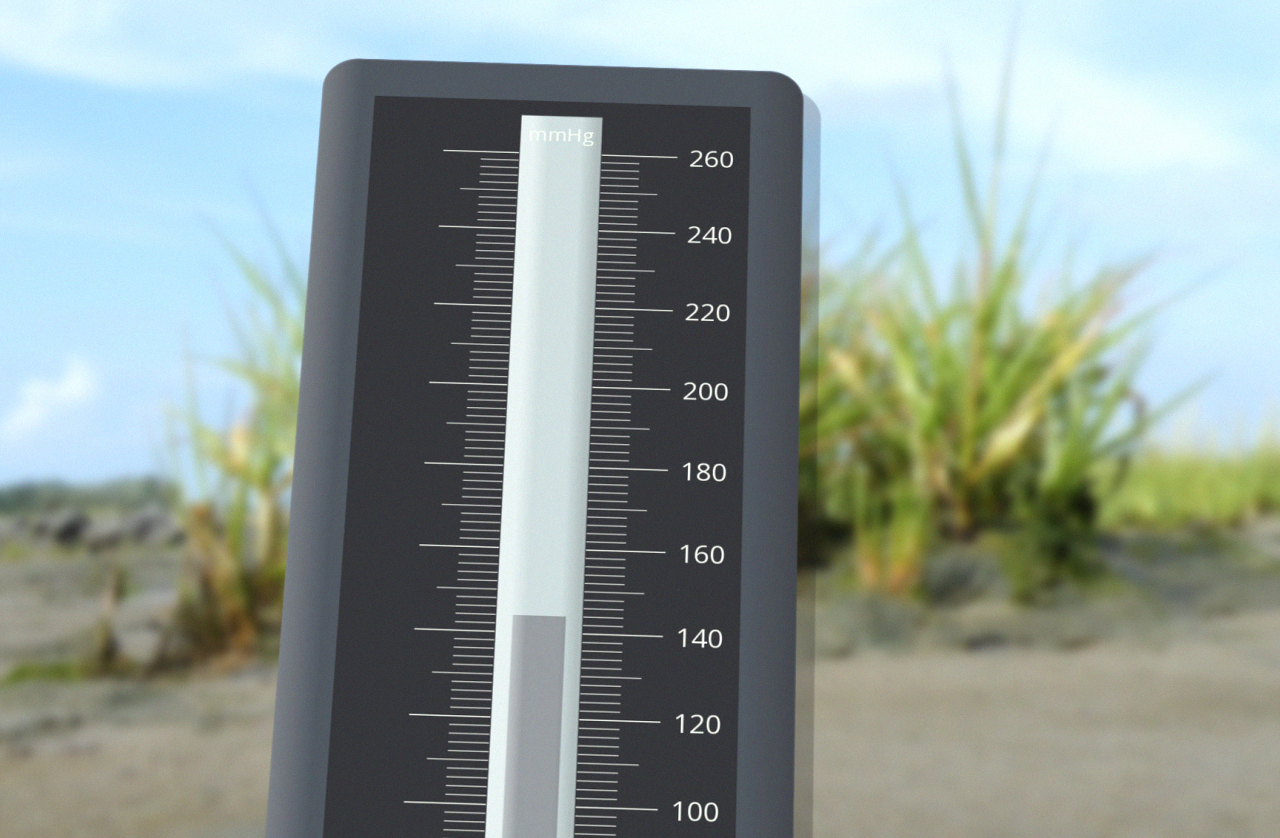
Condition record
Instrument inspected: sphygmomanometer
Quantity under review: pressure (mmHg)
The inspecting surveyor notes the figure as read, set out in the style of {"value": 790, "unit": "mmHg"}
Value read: {"value": 144, "unit": "mmHg"}
